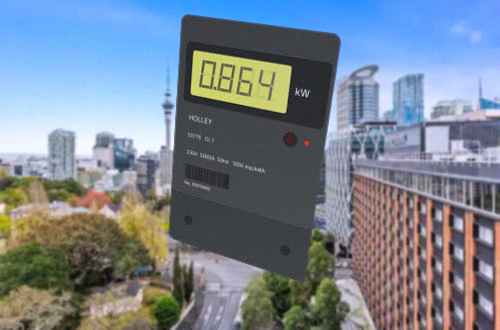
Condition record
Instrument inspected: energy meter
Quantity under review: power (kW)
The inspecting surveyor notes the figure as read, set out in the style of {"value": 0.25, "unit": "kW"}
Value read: {"value": 0.864, "unit": "kW"}
